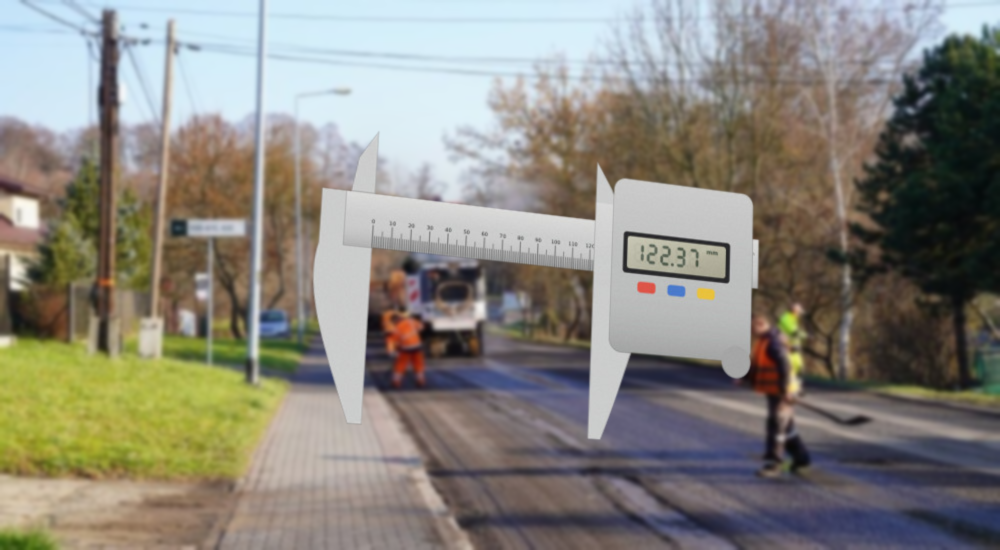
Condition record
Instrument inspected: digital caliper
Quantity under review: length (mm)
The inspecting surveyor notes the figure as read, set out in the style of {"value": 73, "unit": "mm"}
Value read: {"value": 122.37, "unit": "mm"}
